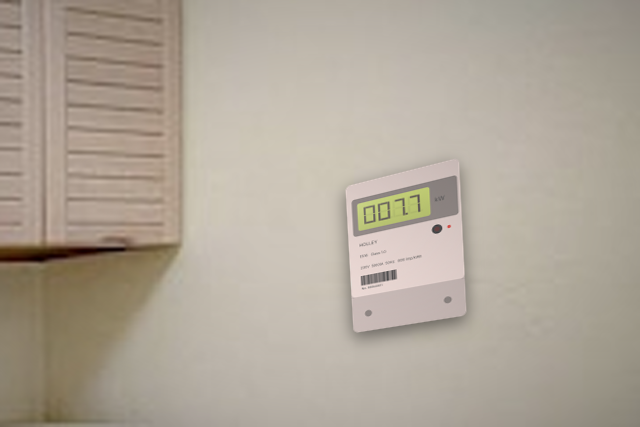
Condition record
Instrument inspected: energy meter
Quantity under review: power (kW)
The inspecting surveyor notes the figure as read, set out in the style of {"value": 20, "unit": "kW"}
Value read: {"value": 7.7, "unit": "kW"}
